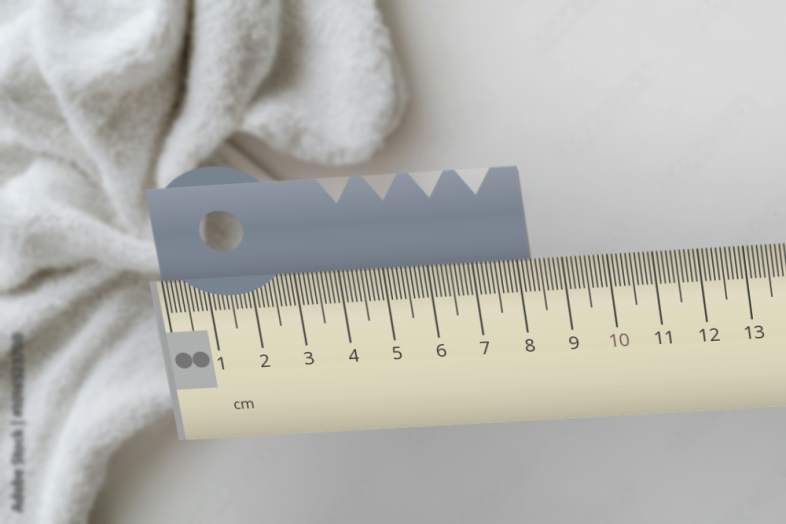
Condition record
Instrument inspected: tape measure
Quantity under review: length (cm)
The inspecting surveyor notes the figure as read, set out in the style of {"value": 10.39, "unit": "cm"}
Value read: {"value": 8.3, "unit": "cm"}
